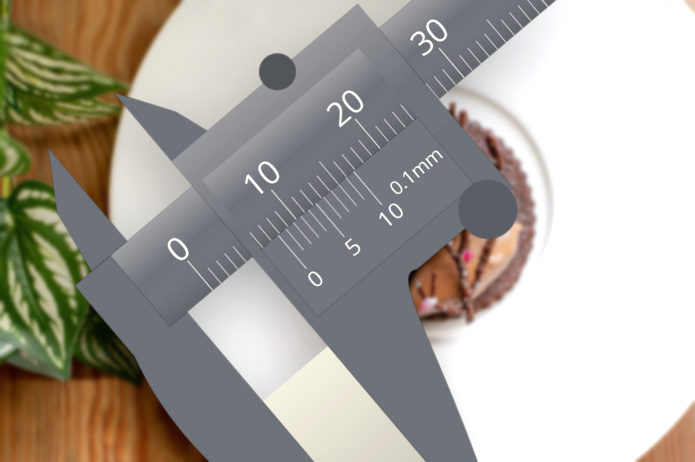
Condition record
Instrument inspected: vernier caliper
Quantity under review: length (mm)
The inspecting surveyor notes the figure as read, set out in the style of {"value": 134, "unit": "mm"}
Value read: {"value": 7.8, "unit": "mm"}
